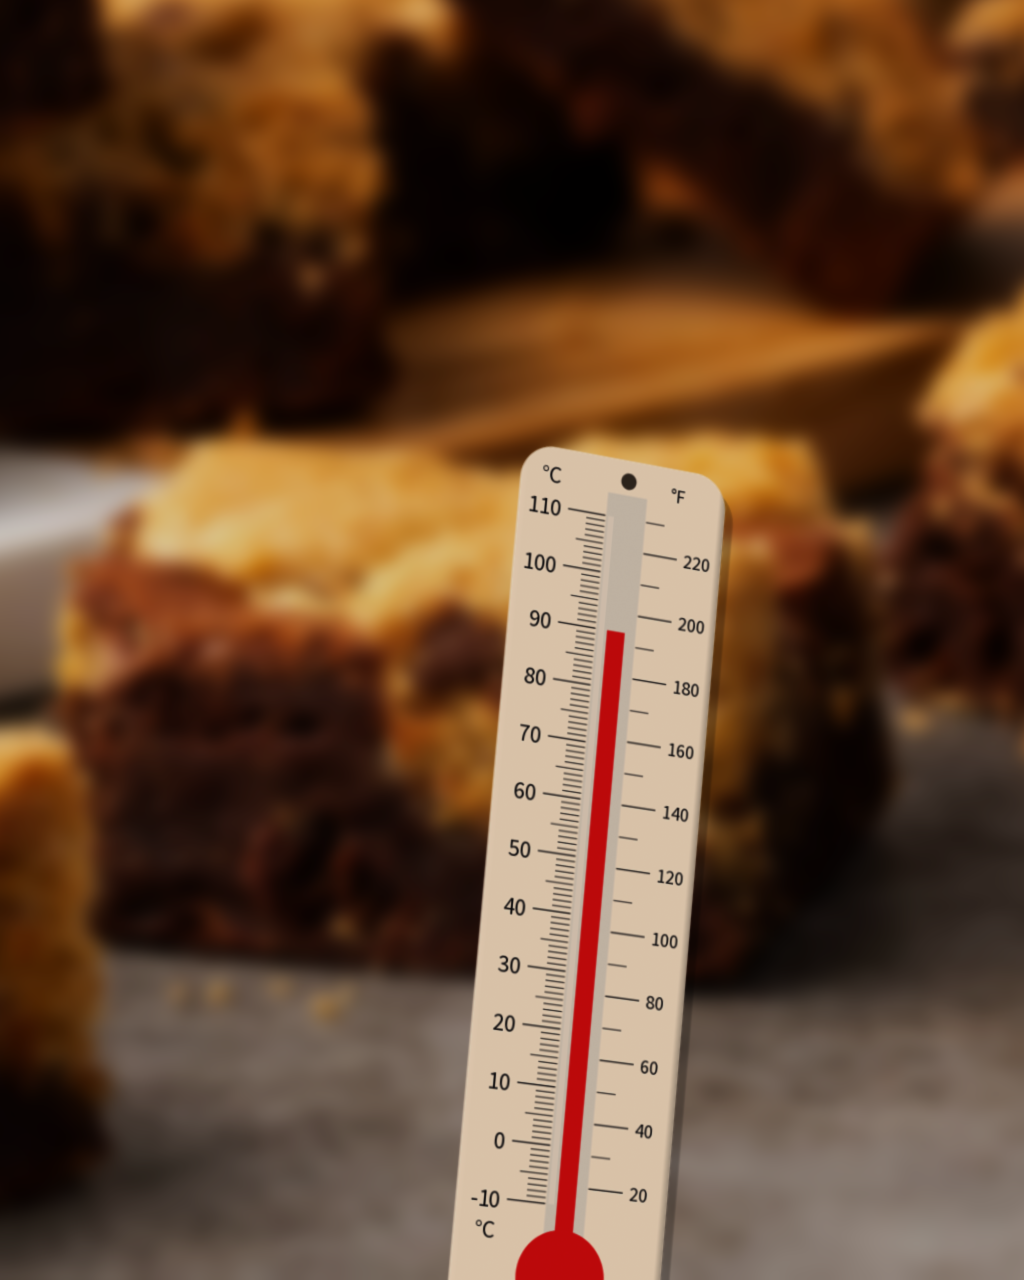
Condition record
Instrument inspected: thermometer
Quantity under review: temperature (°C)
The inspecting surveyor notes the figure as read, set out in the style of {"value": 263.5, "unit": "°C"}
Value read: {"value": 90, "unit": "°C"}
